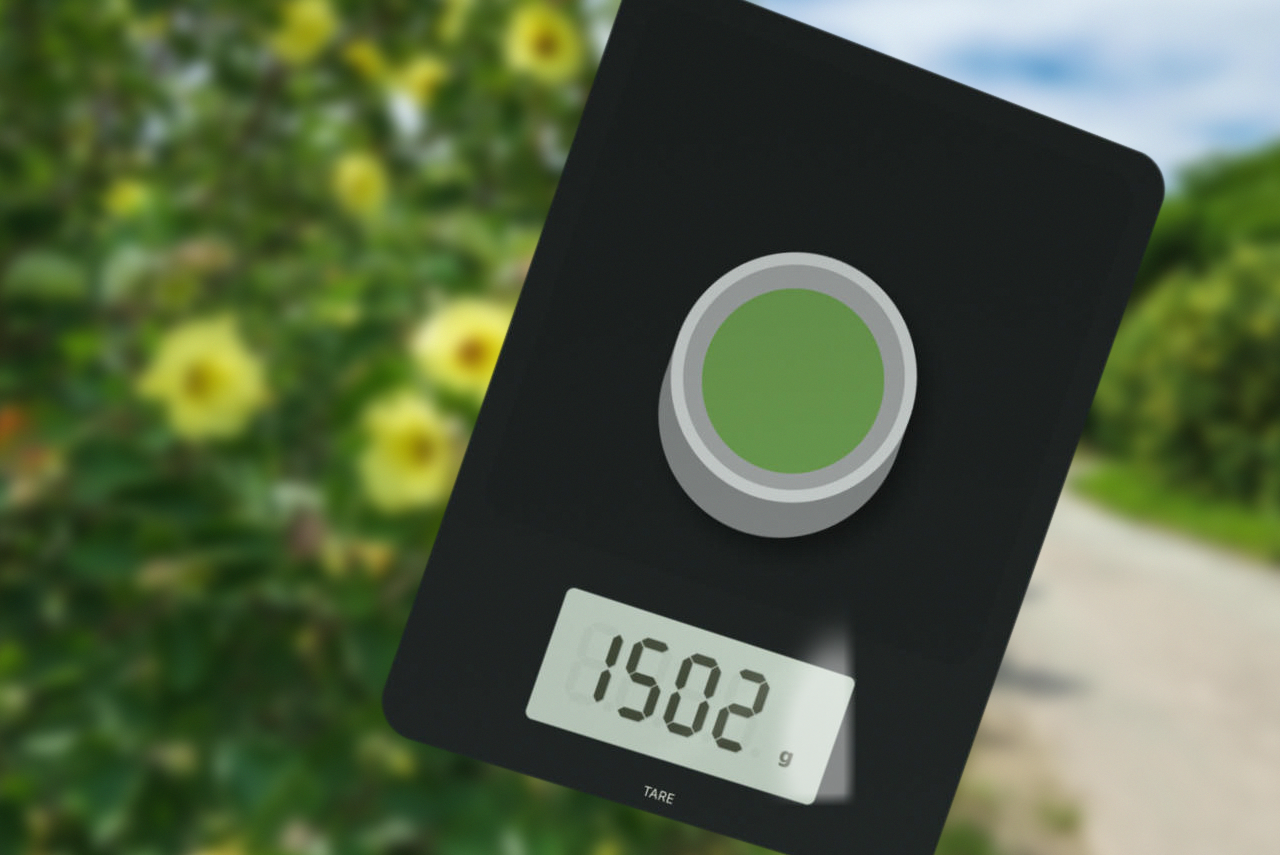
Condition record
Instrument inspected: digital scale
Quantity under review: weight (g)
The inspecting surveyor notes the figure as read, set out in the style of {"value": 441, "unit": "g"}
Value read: {"value": 1502, "unit": "g"}
